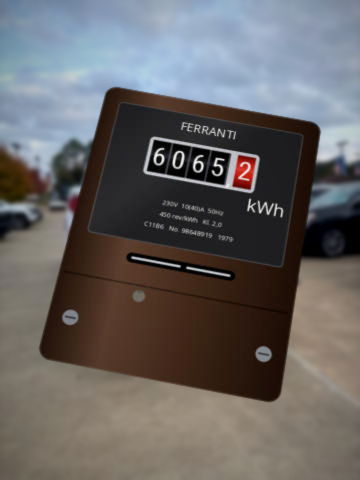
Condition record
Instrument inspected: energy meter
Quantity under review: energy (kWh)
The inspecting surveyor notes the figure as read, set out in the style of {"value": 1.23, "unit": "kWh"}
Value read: {"value": 6065.2, "unit": "kWh"}
